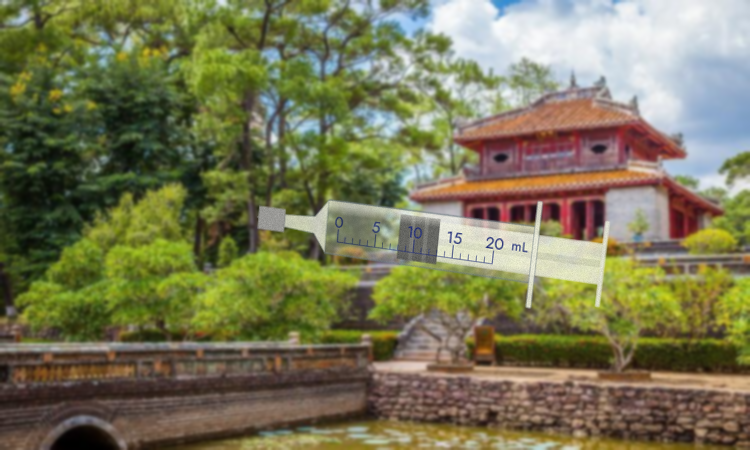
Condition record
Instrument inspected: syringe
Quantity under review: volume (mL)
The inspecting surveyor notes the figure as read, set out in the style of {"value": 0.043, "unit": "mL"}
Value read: {"value": 8, "unit": "mL"}
